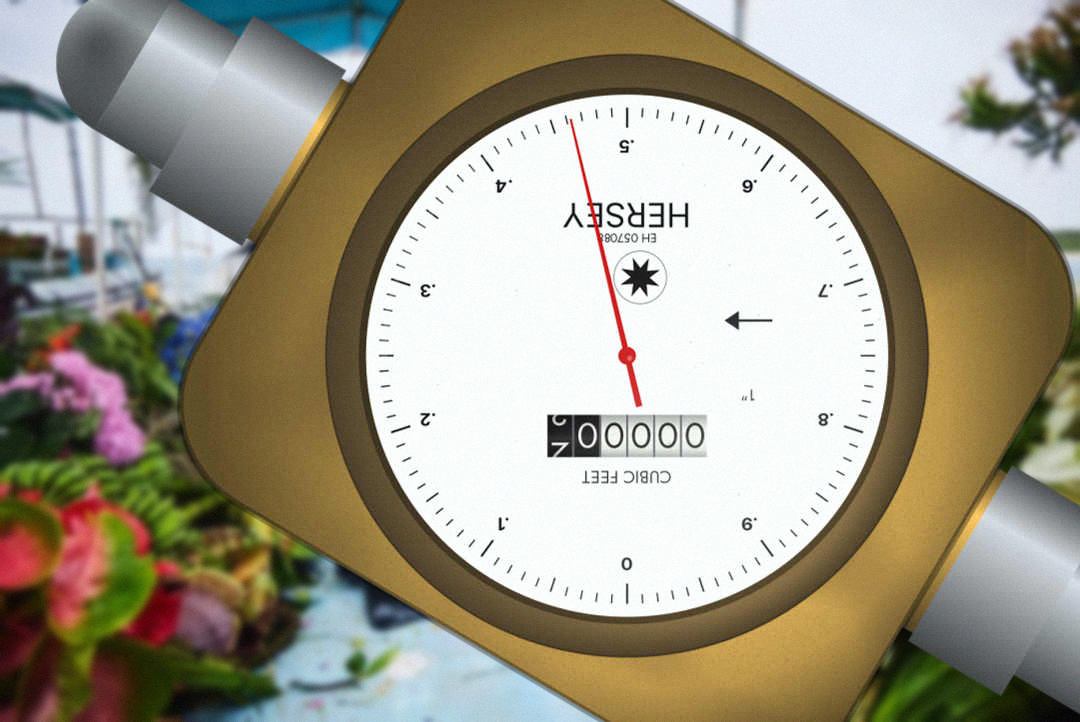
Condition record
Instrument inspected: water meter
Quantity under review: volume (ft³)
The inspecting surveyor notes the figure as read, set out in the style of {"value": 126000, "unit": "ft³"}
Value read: {"value": 2.46, "unit": "ft³"}
